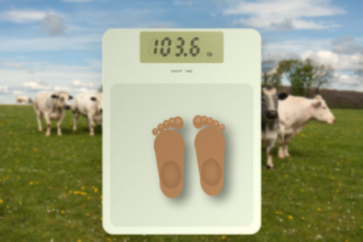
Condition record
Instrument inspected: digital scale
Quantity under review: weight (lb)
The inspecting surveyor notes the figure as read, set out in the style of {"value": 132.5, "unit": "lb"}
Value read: {"value": 103.6, "unit": "lb"}
